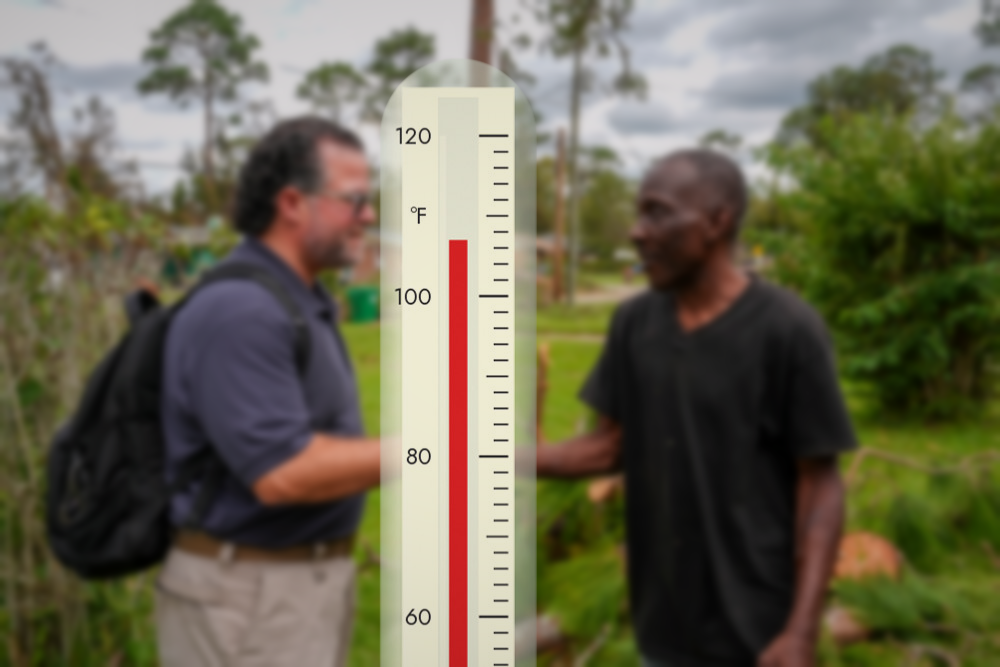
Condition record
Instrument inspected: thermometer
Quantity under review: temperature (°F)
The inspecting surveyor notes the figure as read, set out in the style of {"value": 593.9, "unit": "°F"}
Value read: {"value": 107, "unit": "°F"}
